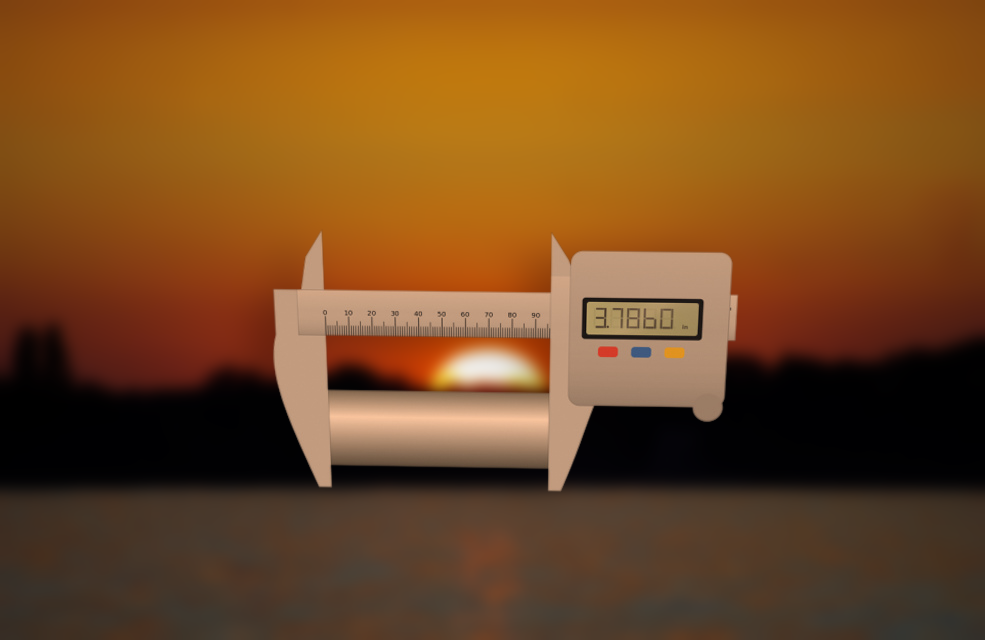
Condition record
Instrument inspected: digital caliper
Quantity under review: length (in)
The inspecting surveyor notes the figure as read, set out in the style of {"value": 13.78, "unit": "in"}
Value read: {"value": 3.7860, "unit": "in"}
